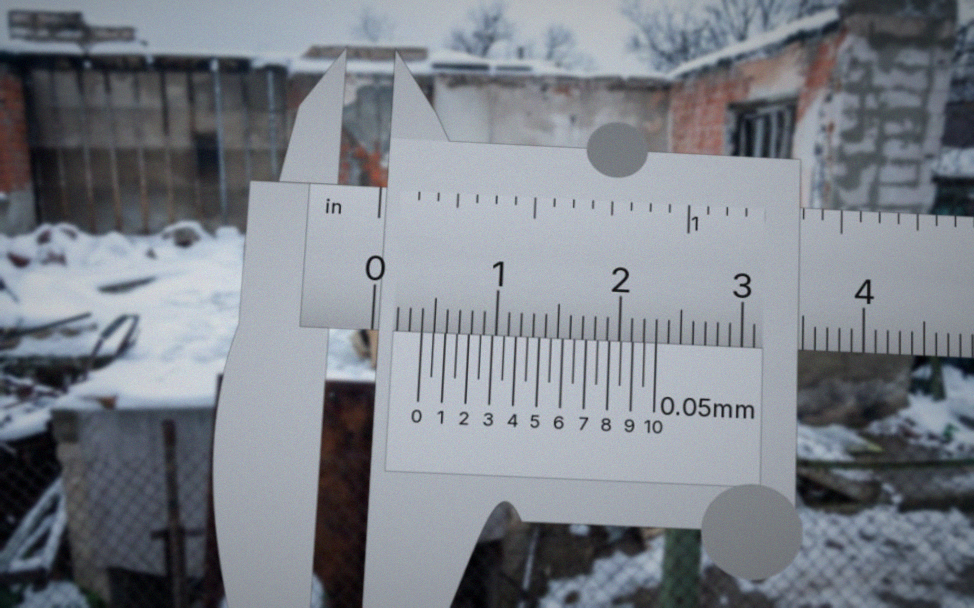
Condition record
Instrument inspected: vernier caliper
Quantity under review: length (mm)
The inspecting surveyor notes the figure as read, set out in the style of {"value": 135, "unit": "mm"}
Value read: {"value": 4.0, "unit": "mm"}
